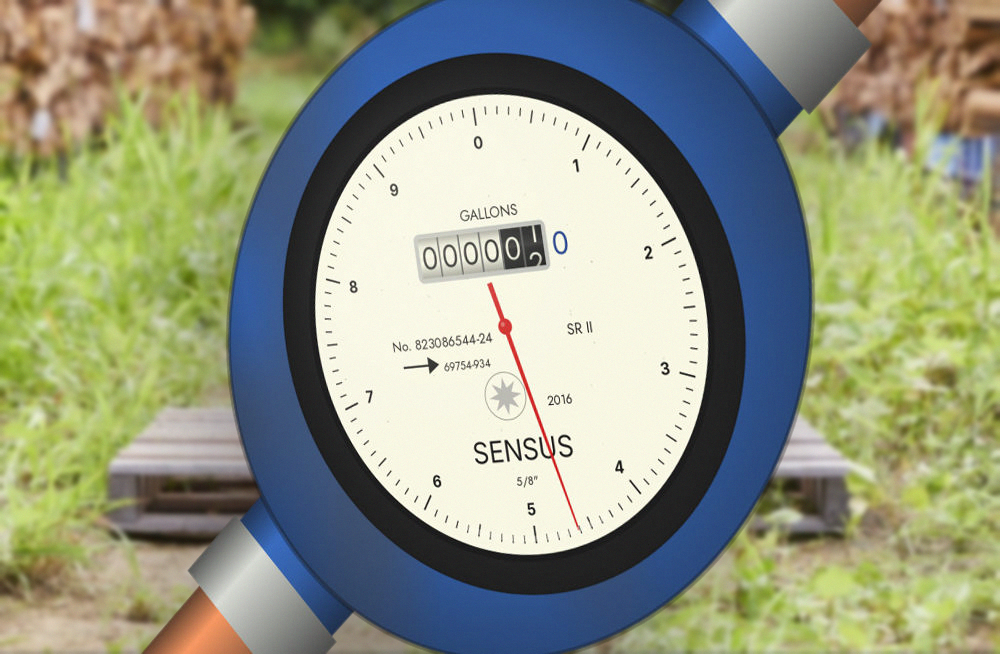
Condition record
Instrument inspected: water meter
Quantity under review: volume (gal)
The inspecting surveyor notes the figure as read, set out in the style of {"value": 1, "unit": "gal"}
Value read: {"value": 14.6, "unit": "gal"}
